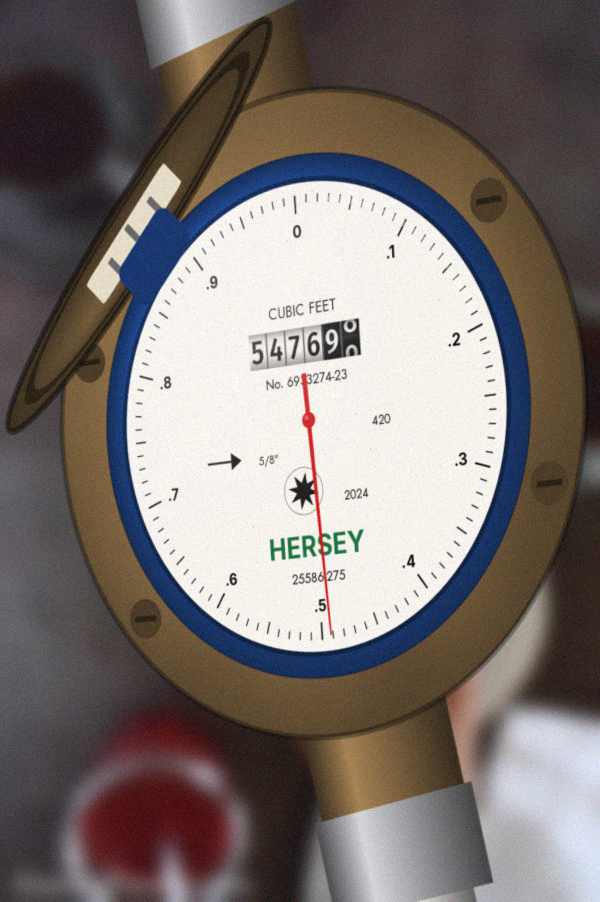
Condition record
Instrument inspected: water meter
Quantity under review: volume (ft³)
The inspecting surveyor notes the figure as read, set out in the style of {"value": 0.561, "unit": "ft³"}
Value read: {"value": 547698.49, "unit": "ft³"}
